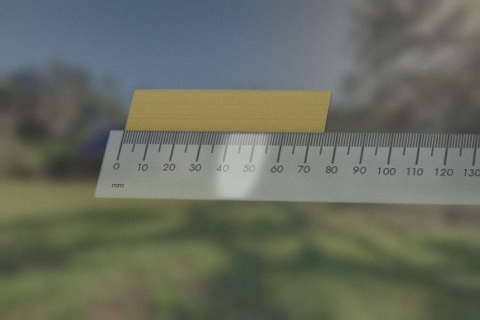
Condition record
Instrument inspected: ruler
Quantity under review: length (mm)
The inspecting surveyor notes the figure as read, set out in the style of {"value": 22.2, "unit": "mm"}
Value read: {"value": 75, "unit": "mm"}
